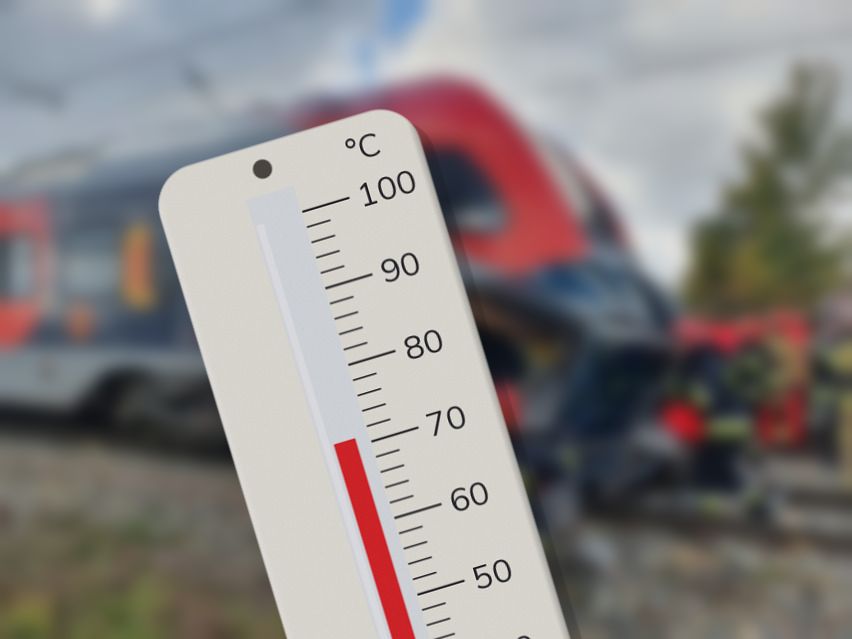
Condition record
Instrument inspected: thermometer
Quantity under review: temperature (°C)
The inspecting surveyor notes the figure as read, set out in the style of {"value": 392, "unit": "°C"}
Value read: {"value": 71, "unit": "°C"}
